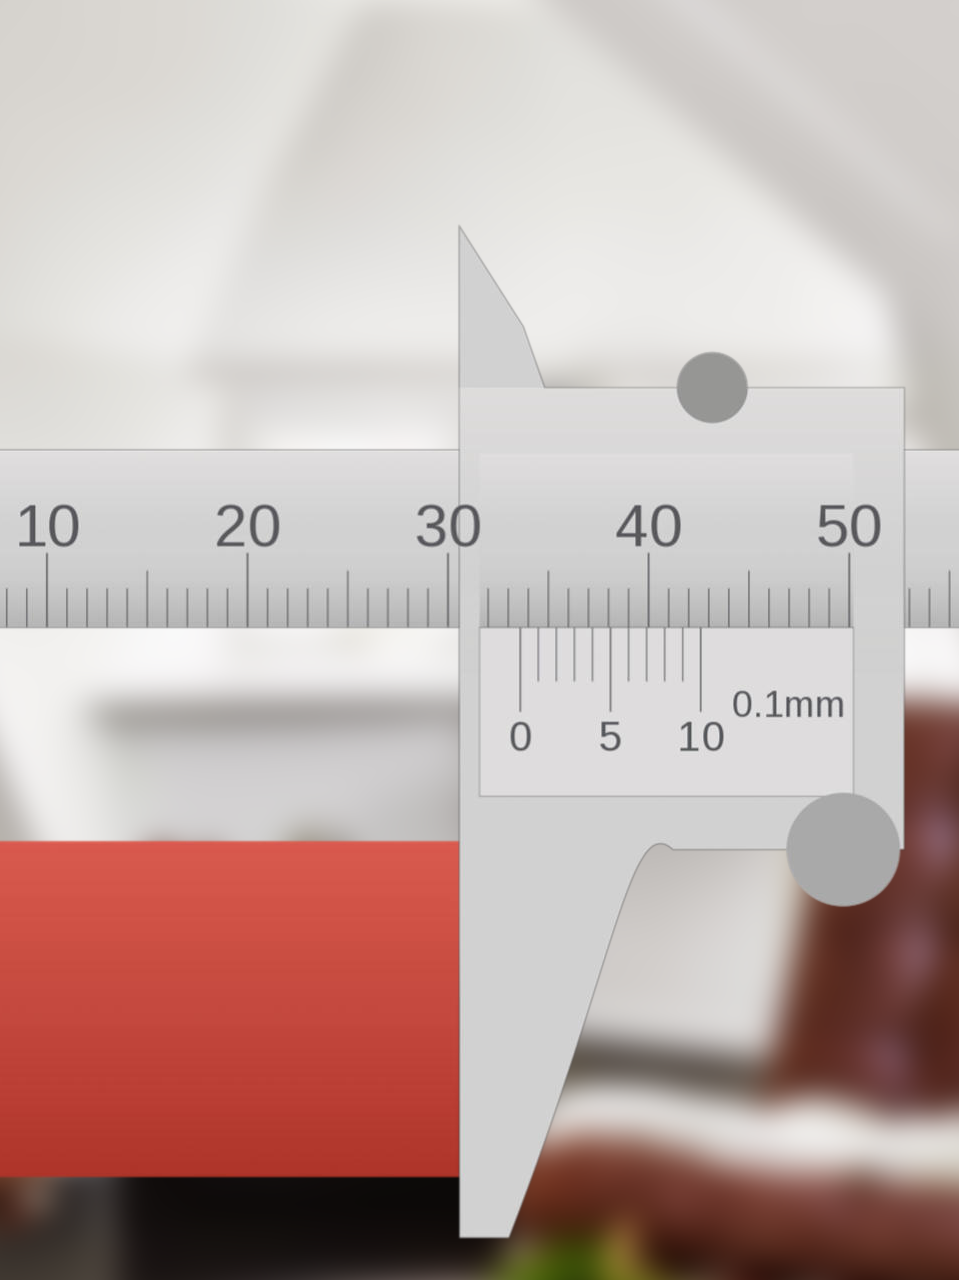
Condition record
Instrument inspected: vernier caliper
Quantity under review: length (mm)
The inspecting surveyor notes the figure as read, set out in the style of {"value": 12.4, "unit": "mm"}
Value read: {"value": 33.6, "unit": "mm"}
